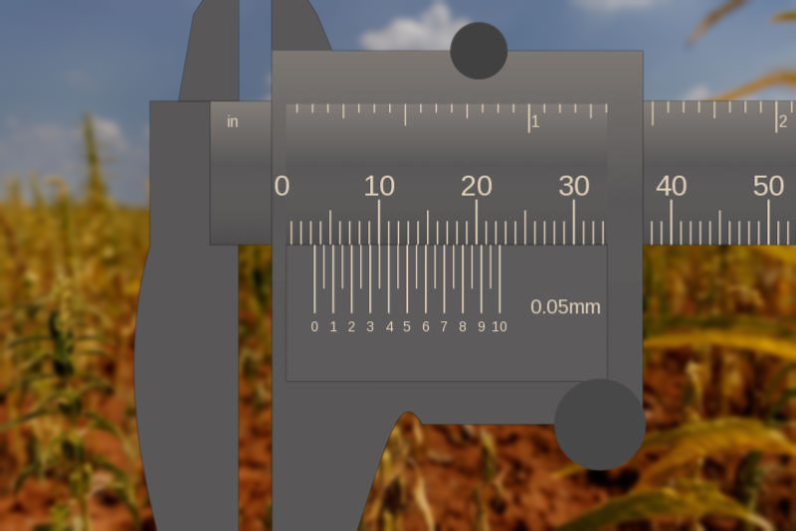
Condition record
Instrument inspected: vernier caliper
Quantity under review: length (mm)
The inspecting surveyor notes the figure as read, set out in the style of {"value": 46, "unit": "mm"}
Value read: {"value": 3.4, "unit": "mm"}
